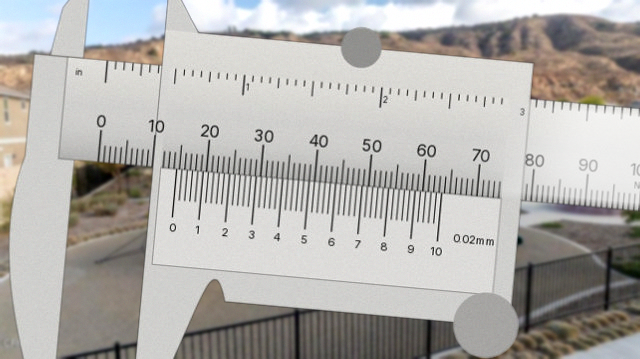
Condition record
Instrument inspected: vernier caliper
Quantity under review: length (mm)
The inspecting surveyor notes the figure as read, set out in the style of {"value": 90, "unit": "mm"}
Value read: {"value": 14.5, "unit": "mm"}
